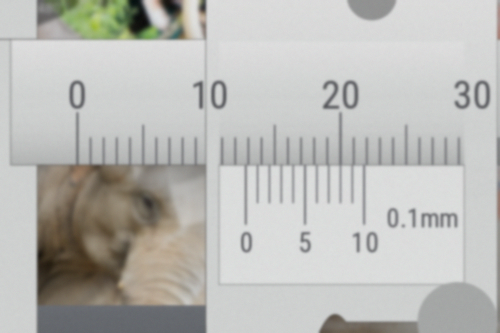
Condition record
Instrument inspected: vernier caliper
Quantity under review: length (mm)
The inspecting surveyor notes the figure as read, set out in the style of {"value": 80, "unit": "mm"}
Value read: {"value": 12.8, "unit": "mm"}
